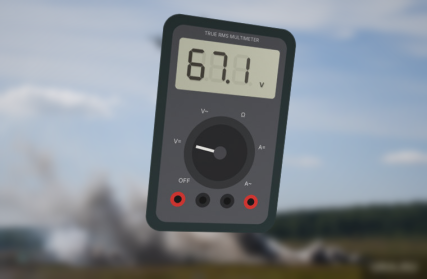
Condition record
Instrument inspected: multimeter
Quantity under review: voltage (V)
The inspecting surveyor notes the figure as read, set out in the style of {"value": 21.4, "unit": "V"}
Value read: {"value": 67.1, "unit": "V"}
